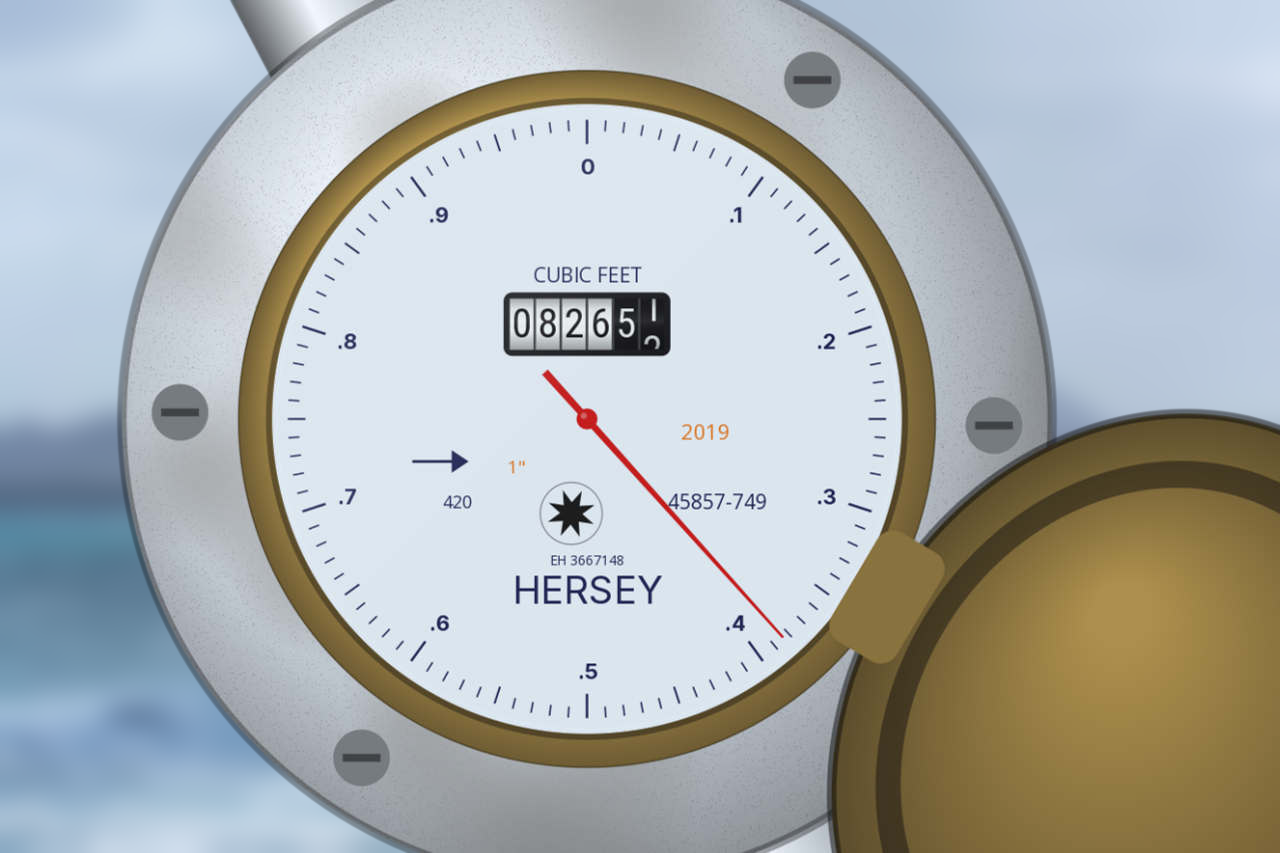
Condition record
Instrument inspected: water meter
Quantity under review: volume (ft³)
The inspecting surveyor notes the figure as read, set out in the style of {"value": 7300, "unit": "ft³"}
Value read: {"value": 82651.38, "unit": "ft³"}
